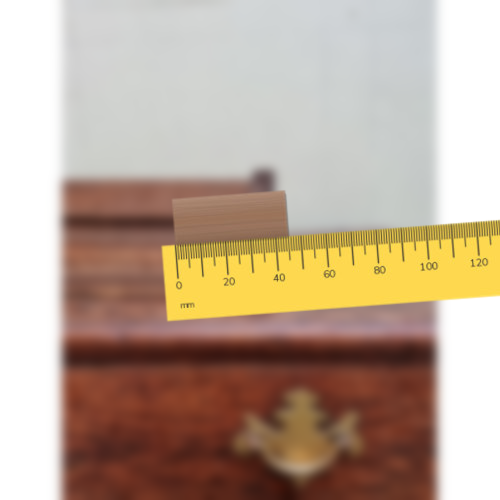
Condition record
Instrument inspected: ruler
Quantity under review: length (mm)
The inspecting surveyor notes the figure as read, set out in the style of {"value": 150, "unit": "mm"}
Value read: {"value": 45, "unit": "mm"}
